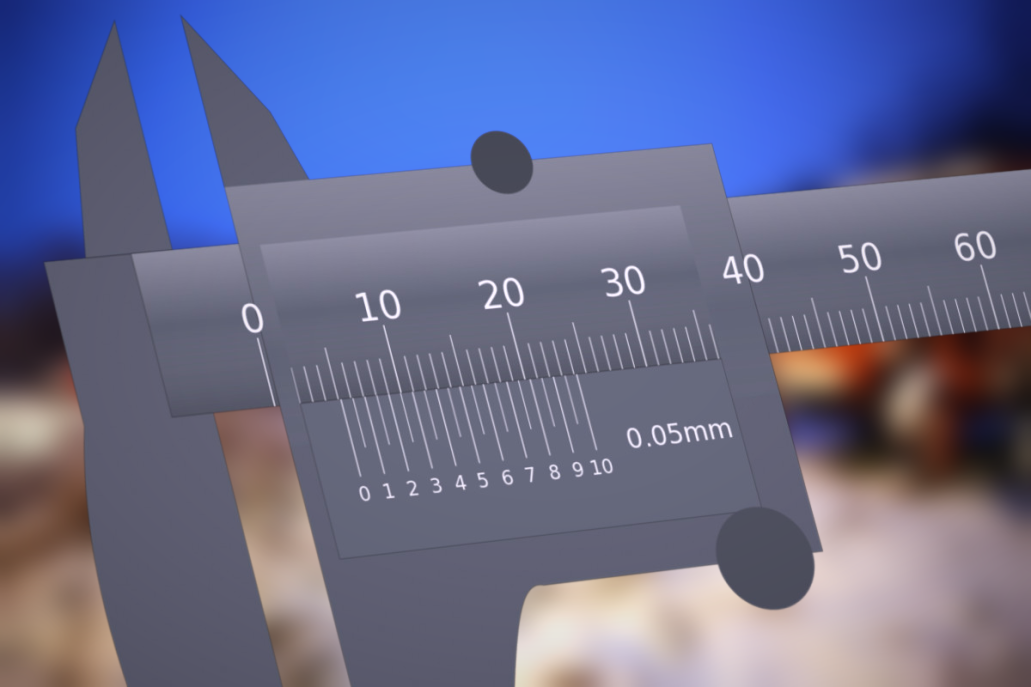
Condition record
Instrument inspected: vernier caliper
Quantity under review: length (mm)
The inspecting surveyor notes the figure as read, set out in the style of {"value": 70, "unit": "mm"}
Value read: {"value": 5.2, "unit": "mm"}
